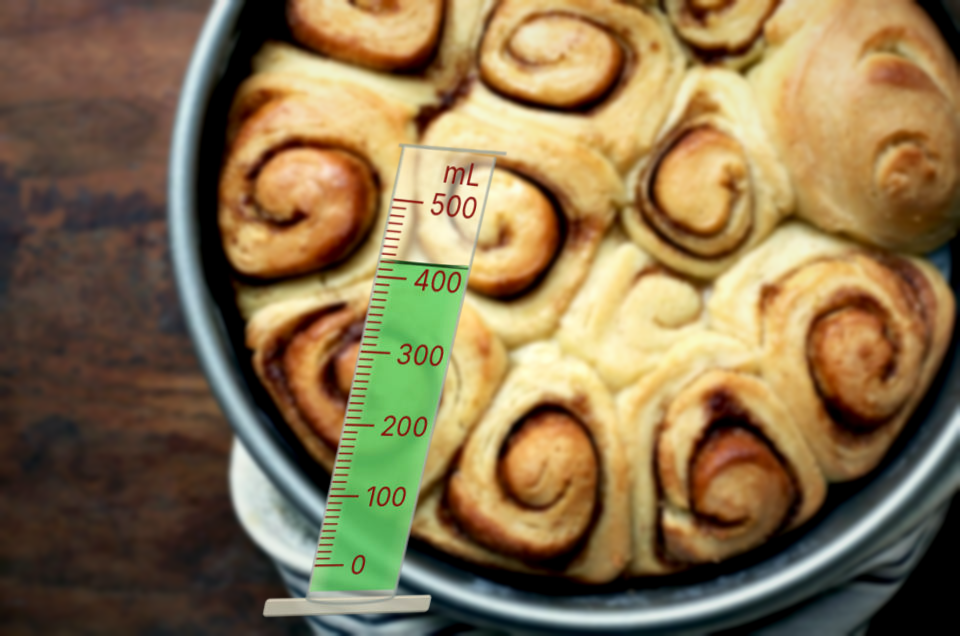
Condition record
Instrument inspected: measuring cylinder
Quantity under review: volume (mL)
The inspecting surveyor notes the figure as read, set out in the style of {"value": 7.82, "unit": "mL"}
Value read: {"value": 420, "unit": "mL"}
